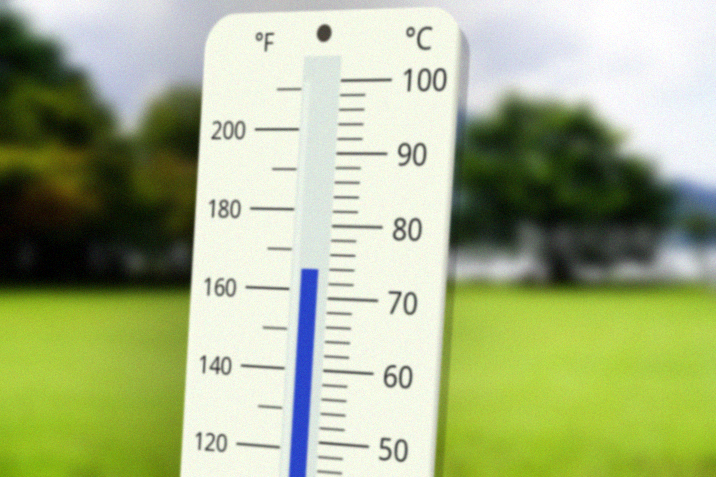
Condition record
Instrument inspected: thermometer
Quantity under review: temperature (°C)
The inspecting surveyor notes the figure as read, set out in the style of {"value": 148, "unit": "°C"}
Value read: {"value": 74, "unit": "°C"}
